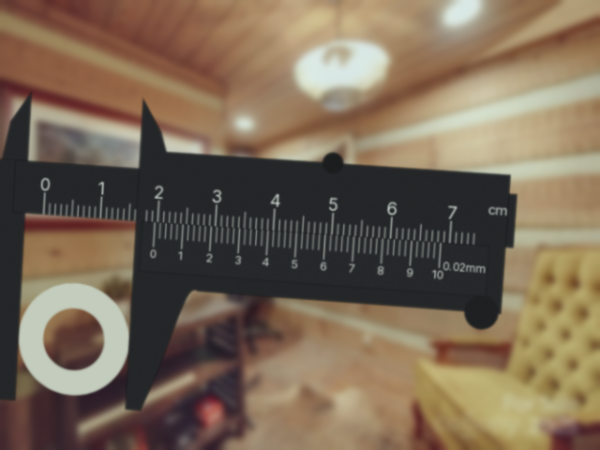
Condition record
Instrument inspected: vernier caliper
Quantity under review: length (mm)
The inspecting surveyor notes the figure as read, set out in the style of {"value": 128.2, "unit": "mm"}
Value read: {"value": 19.5, "unit": "mm"}
